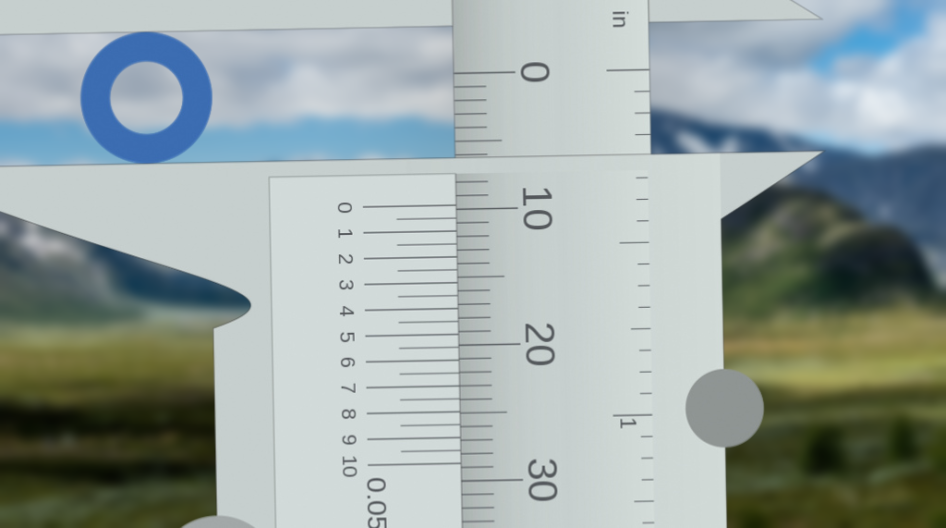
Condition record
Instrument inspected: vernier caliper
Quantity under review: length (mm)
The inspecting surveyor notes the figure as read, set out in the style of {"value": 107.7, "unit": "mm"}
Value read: {"value": 9.7, "unit": "mm"}
